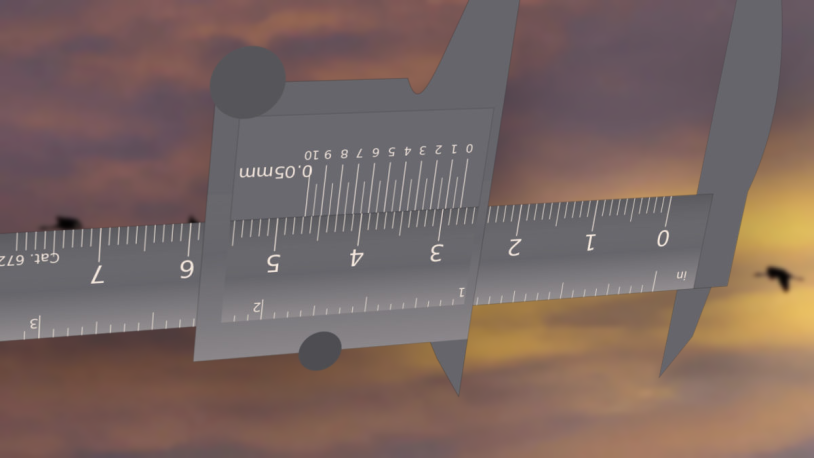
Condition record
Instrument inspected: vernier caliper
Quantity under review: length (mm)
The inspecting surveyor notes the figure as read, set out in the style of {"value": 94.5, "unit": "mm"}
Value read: {"value": 27.8, "unit": "mm"}
